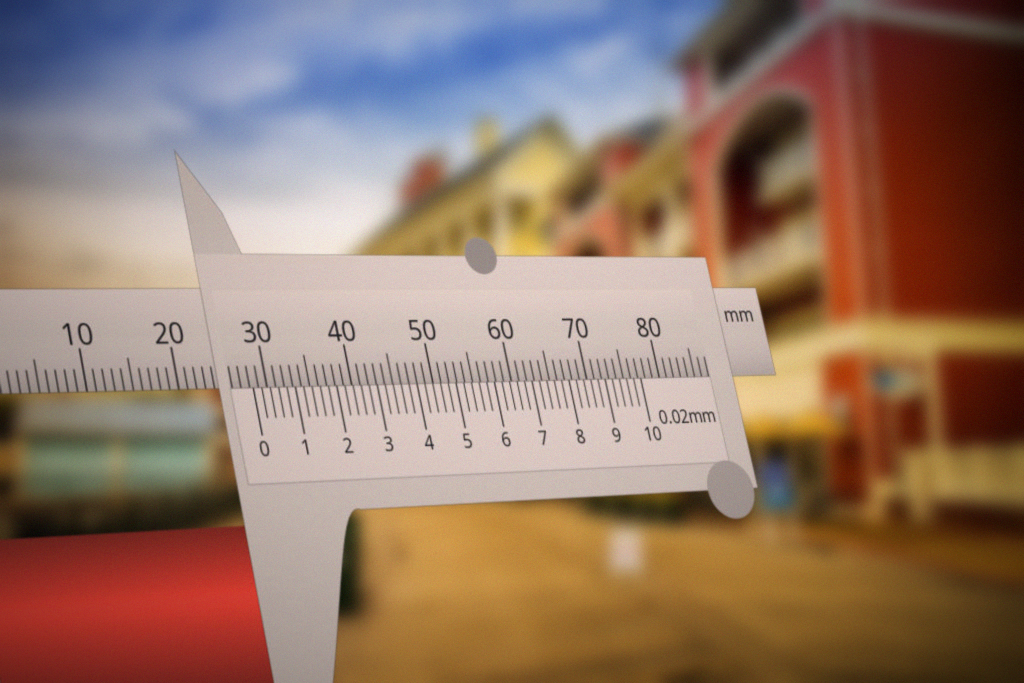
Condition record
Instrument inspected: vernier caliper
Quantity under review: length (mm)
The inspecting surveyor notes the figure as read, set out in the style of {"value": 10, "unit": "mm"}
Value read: {"value": 28.4, "unit": "mm"}
